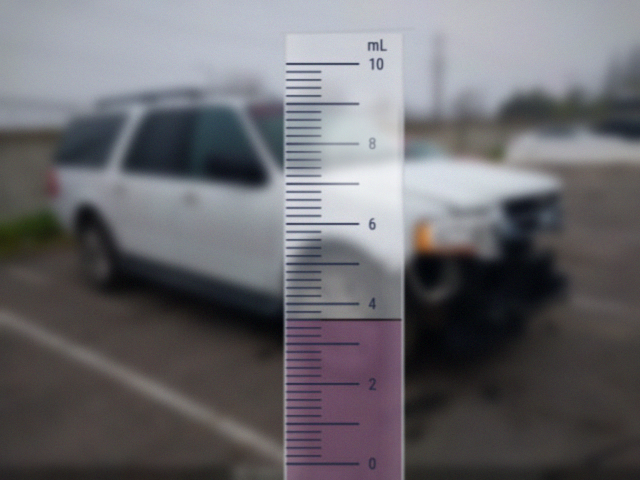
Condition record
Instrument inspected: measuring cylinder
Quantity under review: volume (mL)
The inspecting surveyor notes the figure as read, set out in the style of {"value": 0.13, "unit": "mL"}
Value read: {"value": 3.6, "unit": "mL"}
